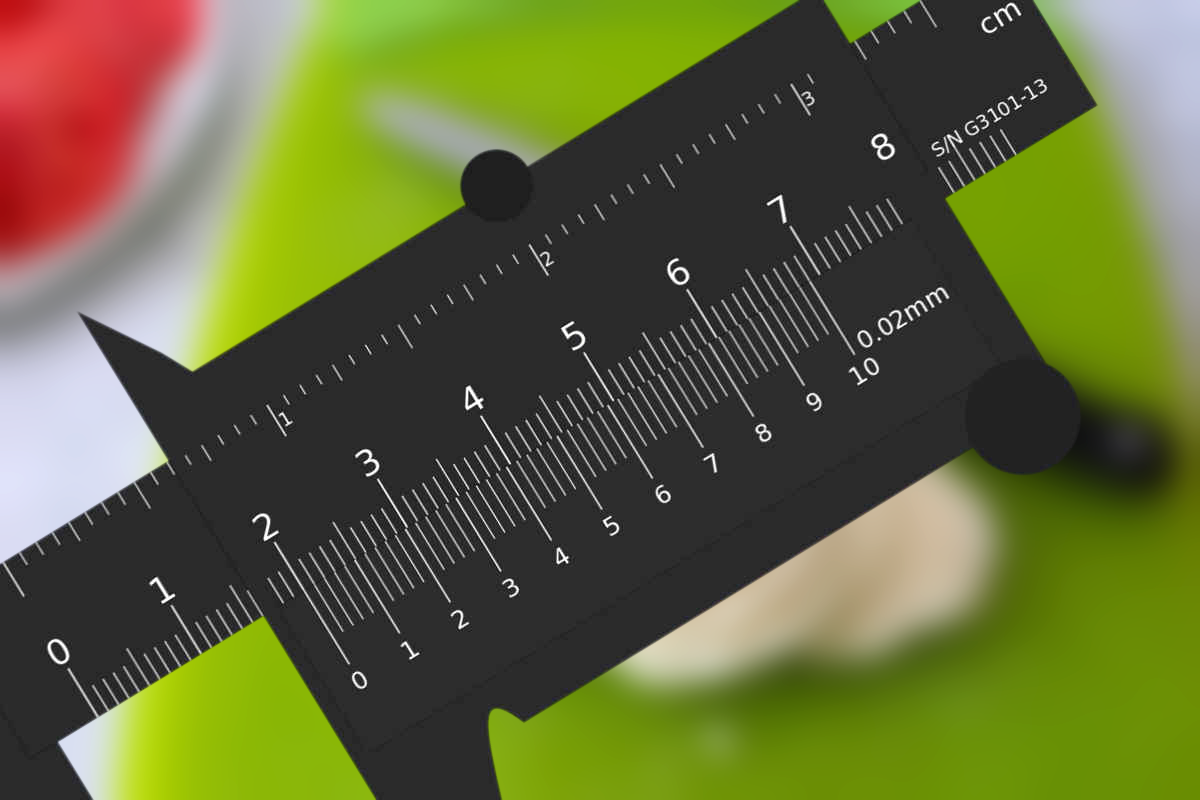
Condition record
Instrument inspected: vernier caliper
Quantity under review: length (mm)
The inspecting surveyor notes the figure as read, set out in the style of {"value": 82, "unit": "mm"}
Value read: {"value": 20.0, "unit": "mm"}
